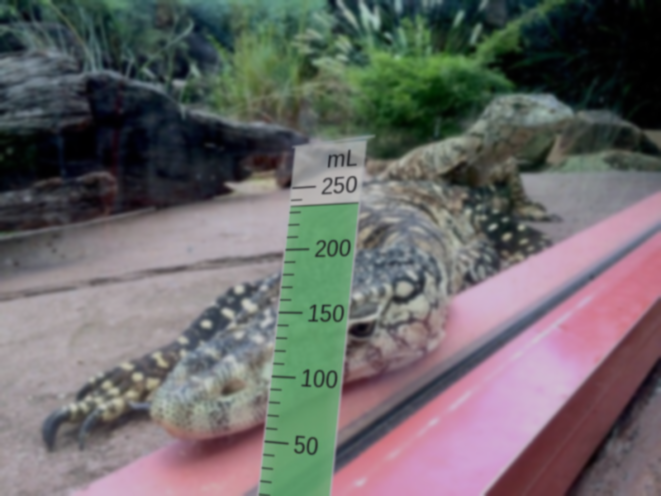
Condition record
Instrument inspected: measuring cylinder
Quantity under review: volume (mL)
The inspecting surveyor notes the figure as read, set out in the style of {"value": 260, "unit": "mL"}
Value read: {"value": 235, "unit": "mL"}
